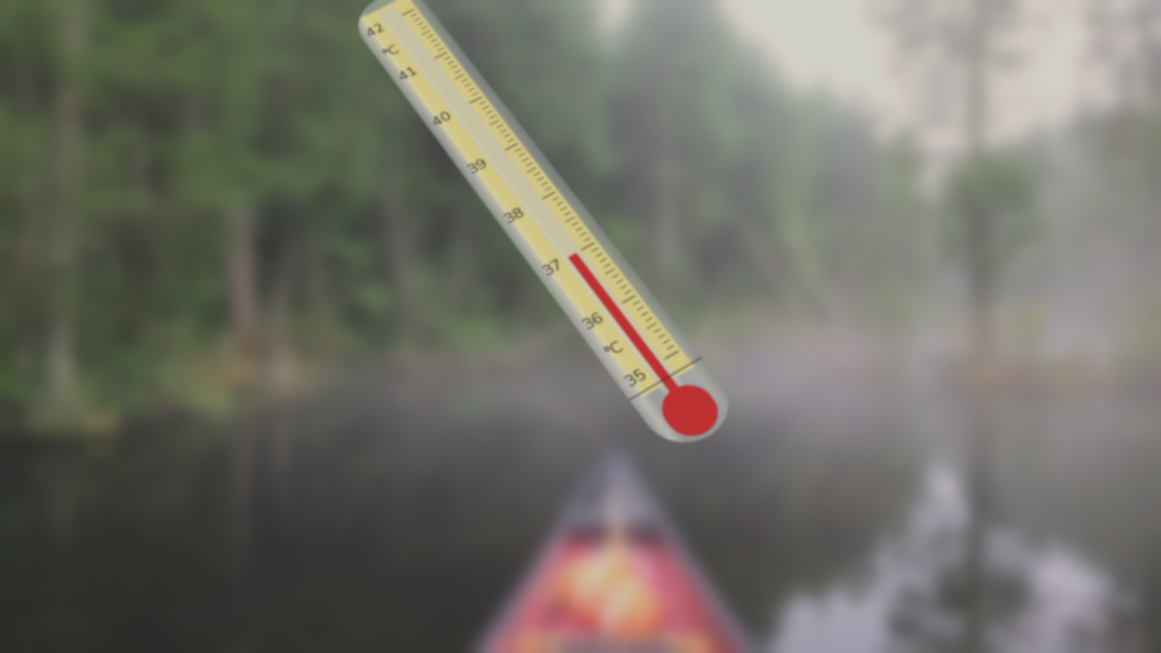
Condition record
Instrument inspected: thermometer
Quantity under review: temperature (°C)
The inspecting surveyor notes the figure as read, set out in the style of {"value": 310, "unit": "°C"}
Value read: {"value": 37, "unit": "°C"}
